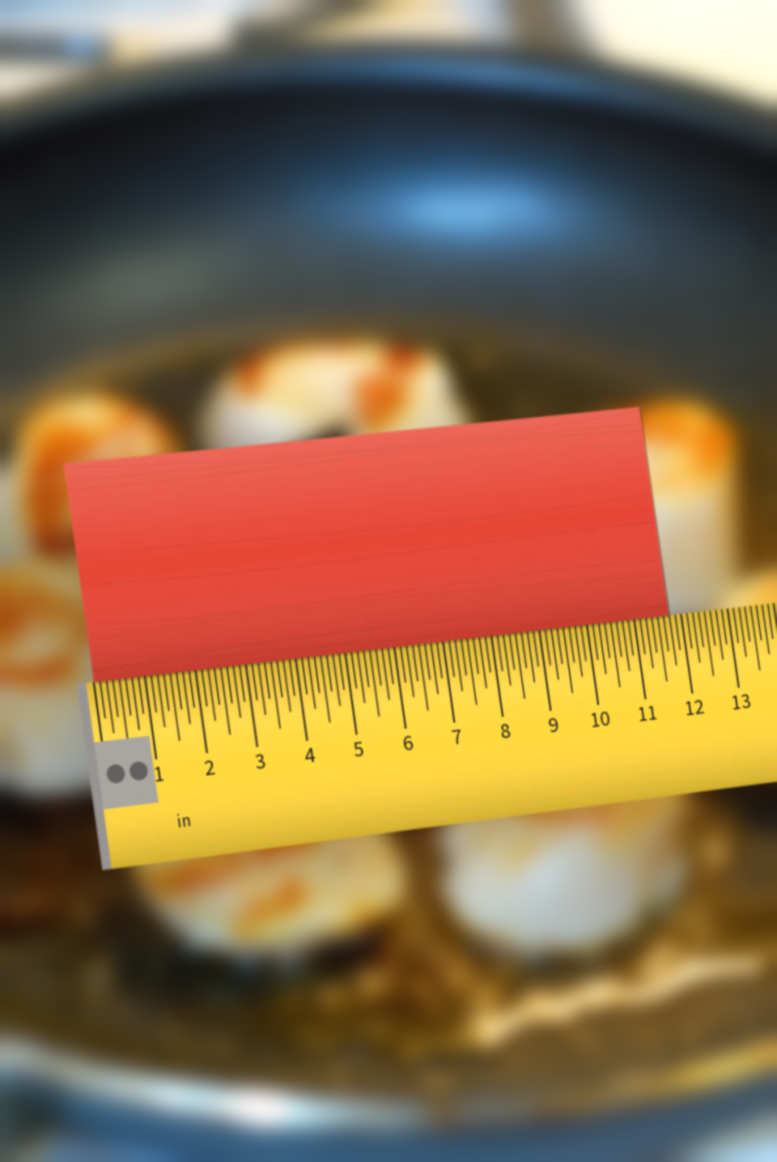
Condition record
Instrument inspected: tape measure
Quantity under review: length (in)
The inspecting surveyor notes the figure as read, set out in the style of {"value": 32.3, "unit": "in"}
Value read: {"value": 11.75, "unit": "in"}
